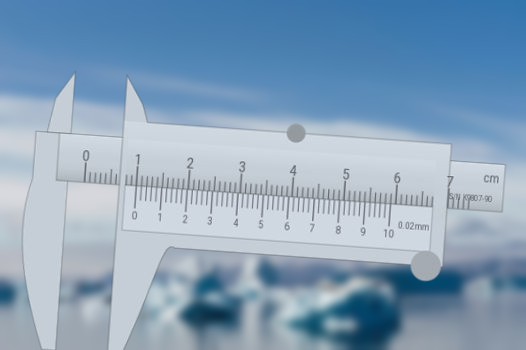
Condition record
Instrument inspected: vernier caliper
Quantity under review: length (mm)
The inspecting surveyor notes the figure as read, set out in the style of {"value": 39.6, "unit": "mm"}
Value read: {"value": 10.0, "unit": "mm"}
